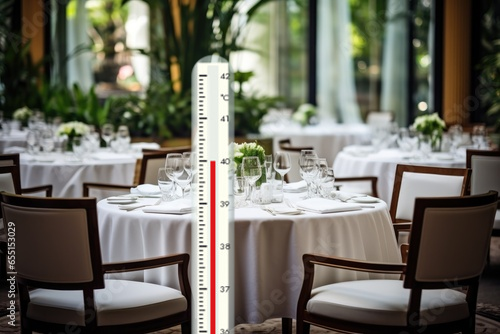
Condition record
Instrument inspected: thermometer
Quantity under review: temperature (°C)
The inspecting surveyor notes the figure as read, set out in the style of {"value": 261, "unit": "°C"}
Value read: {"value": 40, "unit": "°C"}
